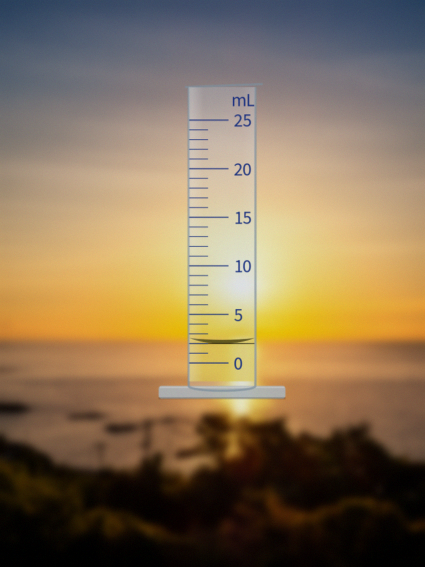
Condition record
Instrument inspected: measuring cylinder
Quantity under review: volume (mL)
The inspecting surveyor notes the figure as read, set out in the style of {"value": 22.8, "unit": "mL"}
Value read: {"value": 2, "unit": "mL"}
